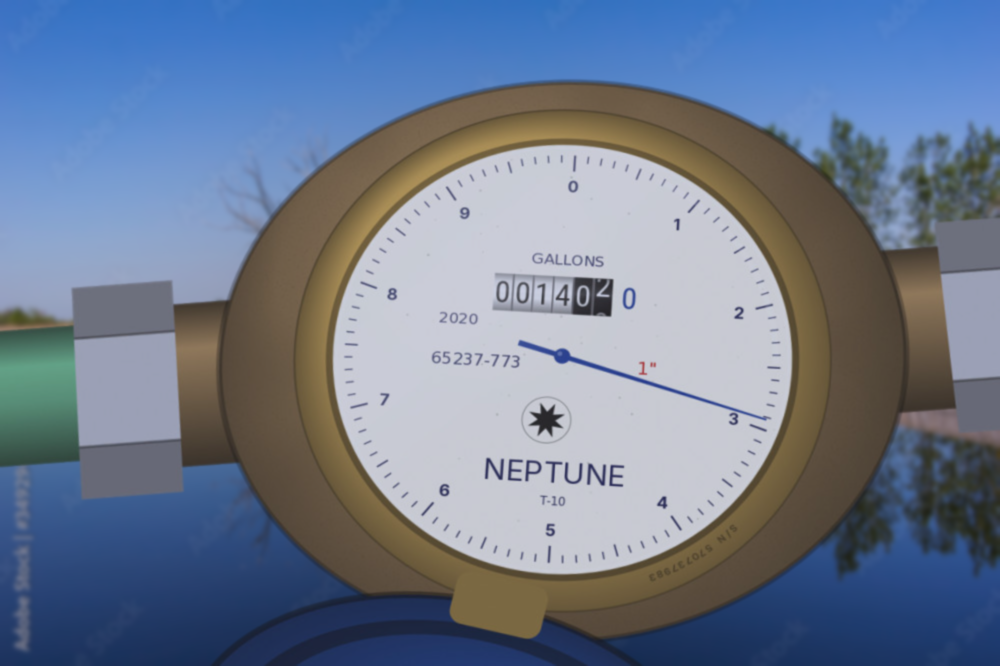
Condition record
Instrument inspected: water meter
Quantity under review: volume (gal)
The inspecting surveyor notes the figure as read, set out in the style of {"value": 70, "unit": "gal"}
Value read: {"value": 14022.9, "unit": "gal"}
